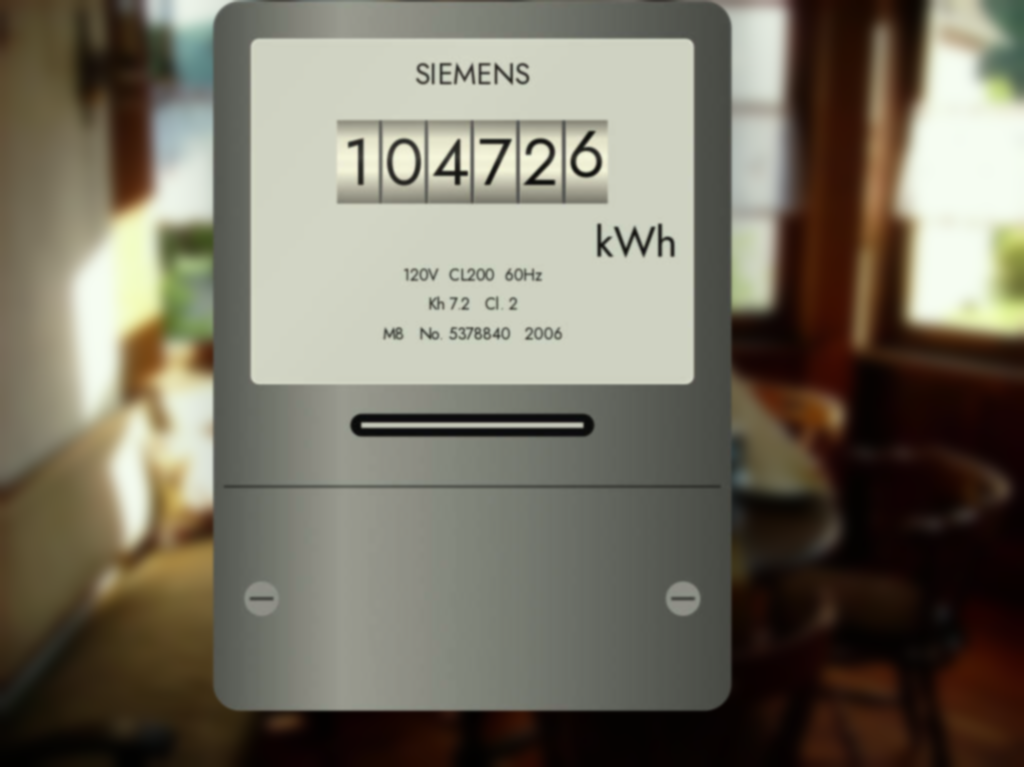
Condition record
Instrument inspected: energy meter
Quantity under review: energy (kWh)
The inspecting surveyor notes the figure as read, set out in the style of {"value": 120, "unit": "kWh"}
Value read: {"value": 104726, "unit": "kWh"}
